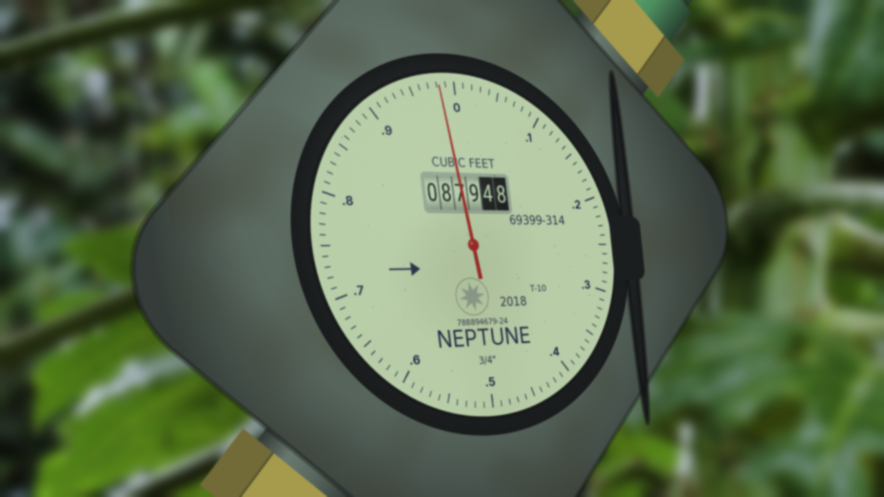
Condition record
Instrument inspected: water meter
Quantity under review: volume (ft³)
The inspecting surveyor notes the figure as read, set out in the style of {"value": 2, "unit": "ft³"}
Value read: {"value": 87947.98, "unit": "ft³"}
